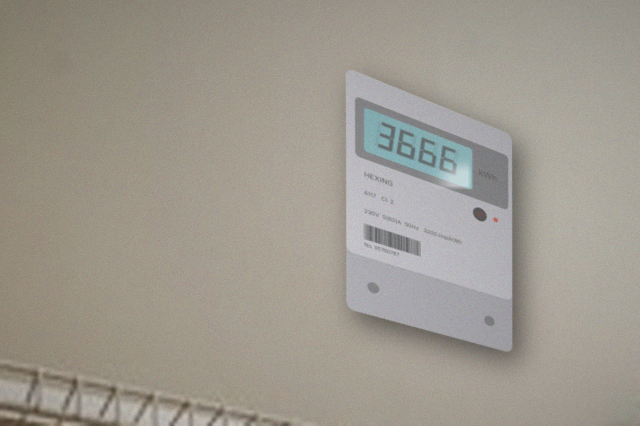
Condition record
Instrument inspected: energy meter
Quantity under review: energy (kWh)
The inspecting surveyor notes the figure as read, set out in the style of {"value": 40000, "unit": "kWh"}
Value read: {"value": 3666, "unit": "kWh"}
